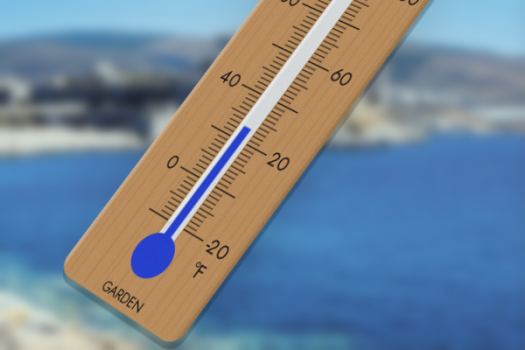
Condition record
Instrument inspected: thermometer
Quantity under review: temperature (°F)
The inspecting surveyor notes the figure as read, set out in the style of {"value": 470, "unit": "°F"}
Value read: {"value": 26, "unit": "°F"}
